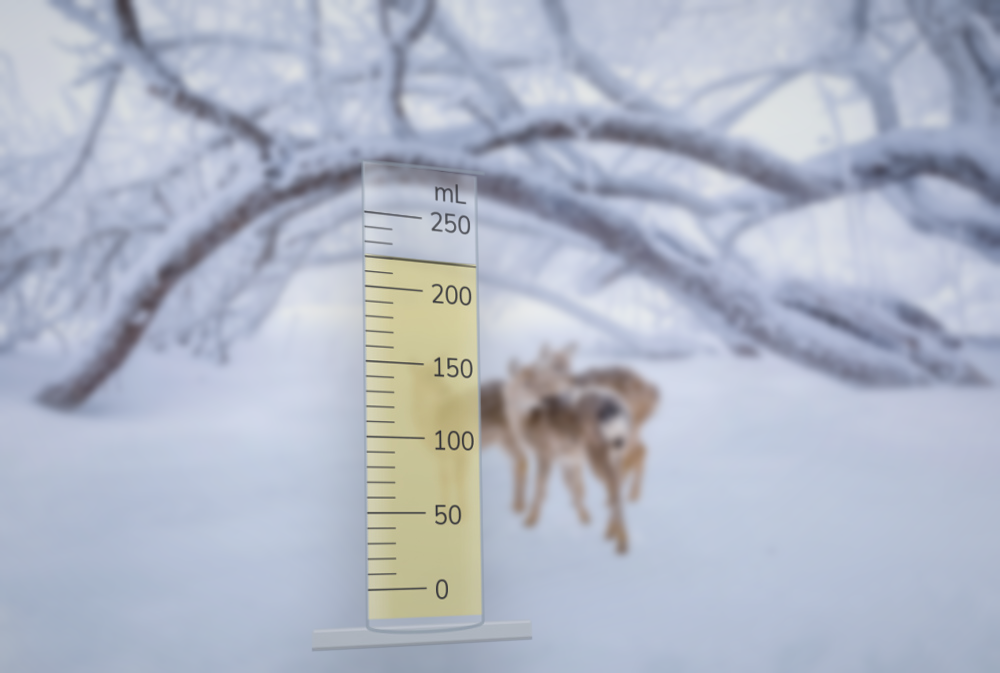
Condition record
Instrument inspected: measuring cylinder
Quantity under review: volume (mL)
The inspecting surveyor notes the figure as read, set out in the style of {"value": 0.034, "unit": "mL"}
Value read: {"value": 220, "unit": "mL"}
